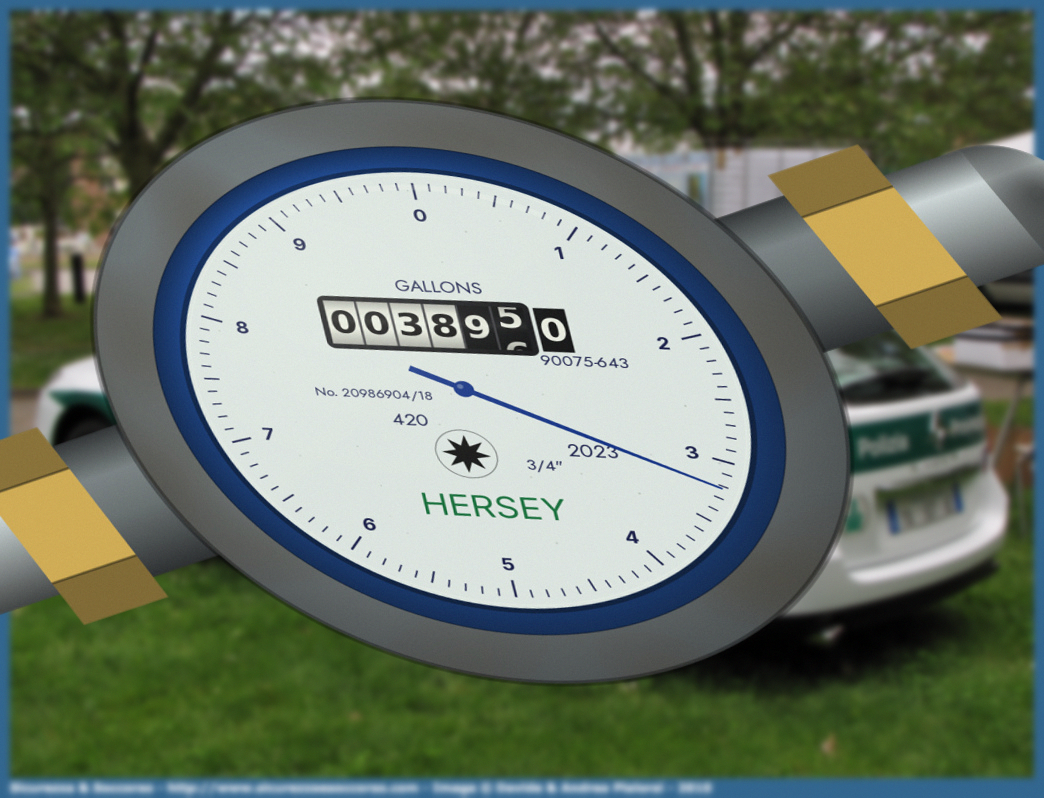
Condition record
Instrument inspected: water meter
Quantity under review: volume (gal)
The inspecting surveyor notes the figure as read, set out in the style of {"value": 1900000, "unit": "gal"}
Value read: {"value": 38953.2, "unit": "gal"}
